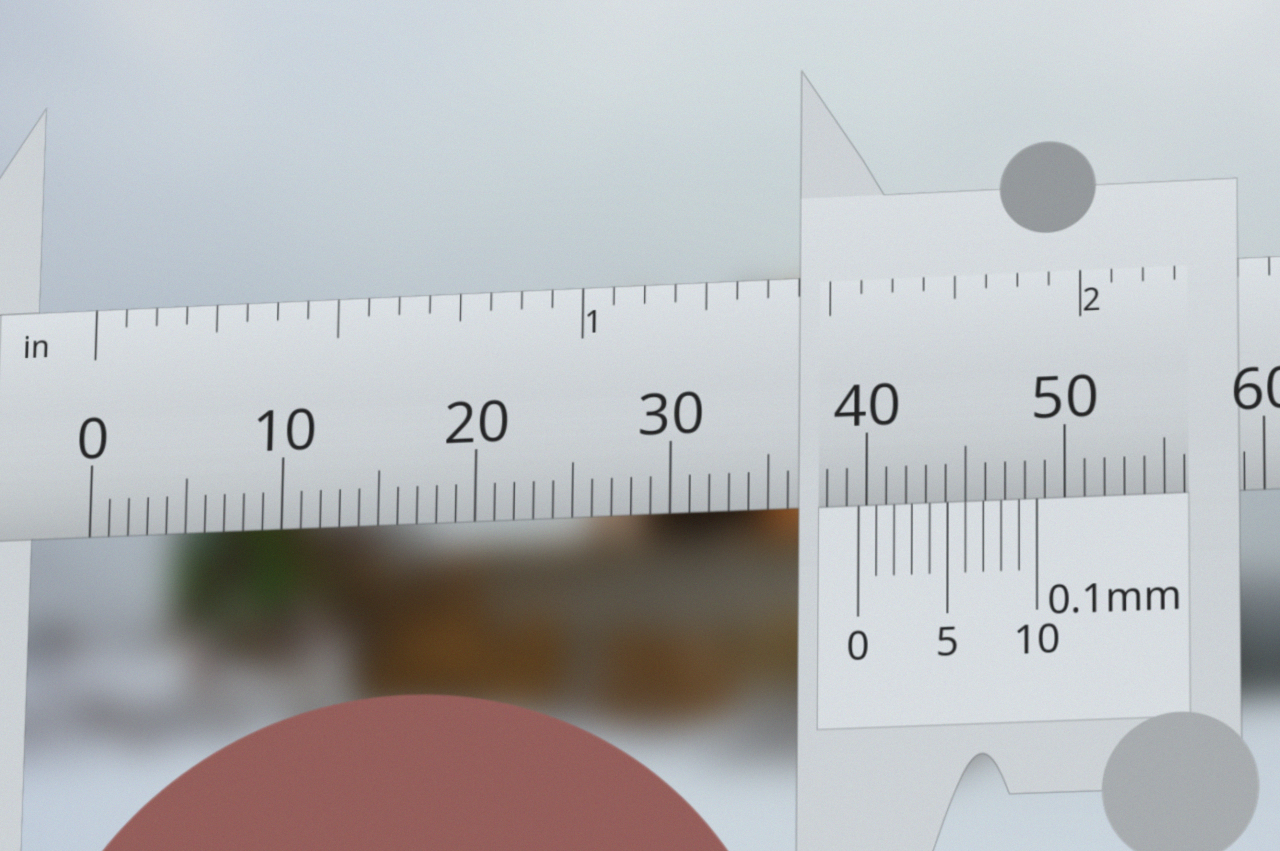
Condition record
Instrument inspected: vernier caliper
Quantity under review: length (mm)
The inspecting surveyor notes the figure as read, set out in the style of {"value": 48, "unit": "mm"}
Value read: {"value": 39.6, "unit": "mm"}
